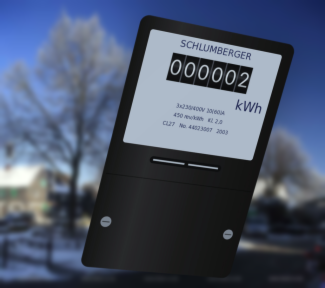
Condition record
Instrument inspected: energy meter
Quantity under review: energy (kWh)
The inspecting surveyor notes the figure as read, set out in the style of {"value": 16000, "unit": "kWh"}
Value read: {"value": 2, "unit": "kWh"}
